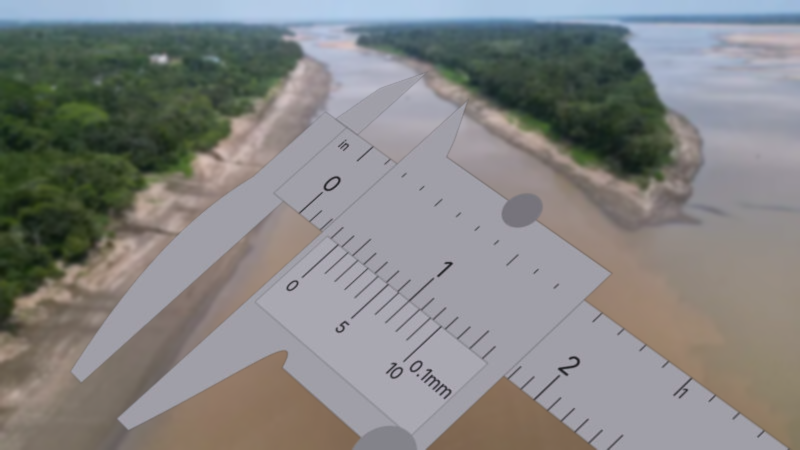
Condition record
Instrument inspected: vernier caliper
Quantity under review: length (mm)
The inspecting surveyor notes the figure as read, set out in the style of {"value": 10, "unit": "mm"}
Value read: {"value": 3.7, "unit": "mm"}
